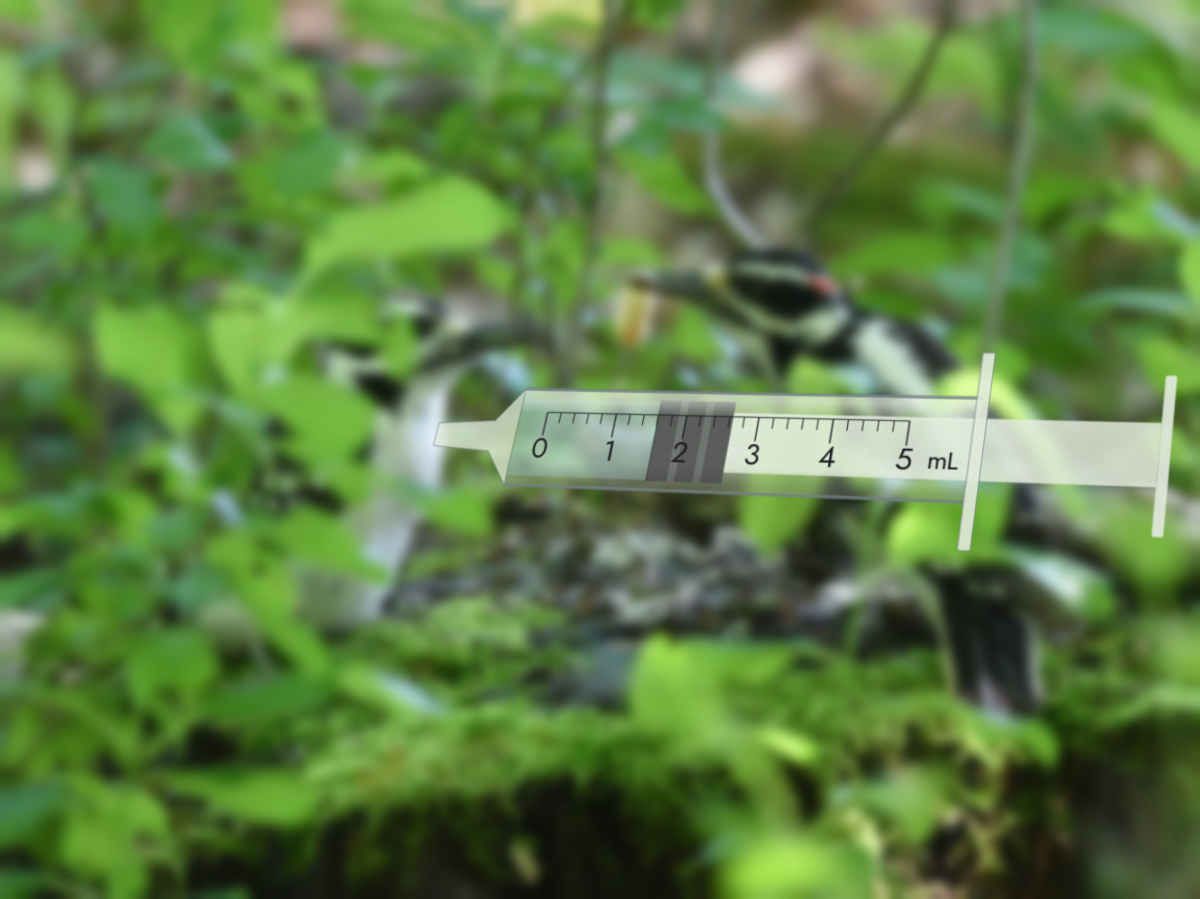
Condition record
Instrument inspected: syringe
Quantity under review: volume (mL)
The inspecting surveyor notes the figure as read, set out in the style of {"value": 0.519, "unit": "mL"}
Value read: {"value": 1.6, "unit": "mL"}
